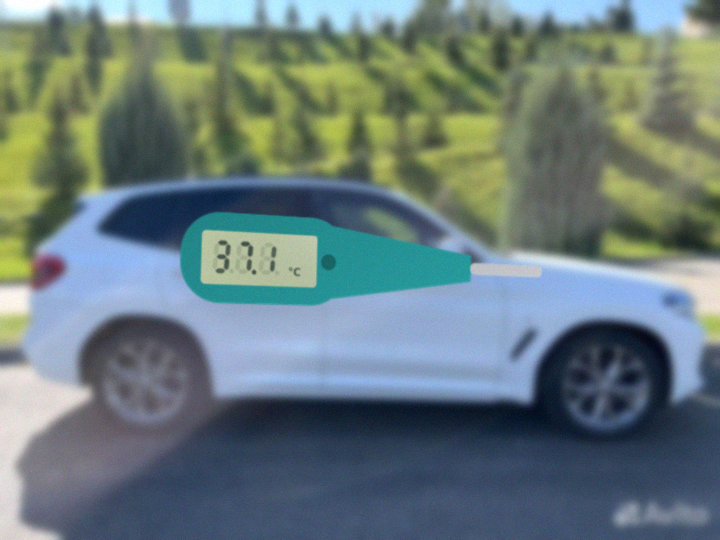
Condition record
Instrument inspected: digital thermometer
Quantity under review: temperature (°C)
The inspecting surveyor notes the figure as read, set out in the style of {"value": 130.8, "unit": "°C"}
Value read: {"value": 37.1, "unit": "°C"}
